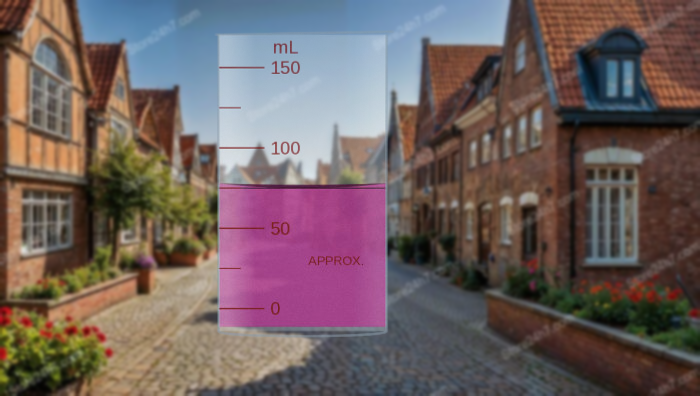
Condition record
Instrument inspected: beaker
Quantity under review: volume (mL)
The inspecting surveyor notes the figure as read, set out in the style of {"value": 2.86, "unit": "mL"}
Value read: {"value": 75, "unit": "mL"}
